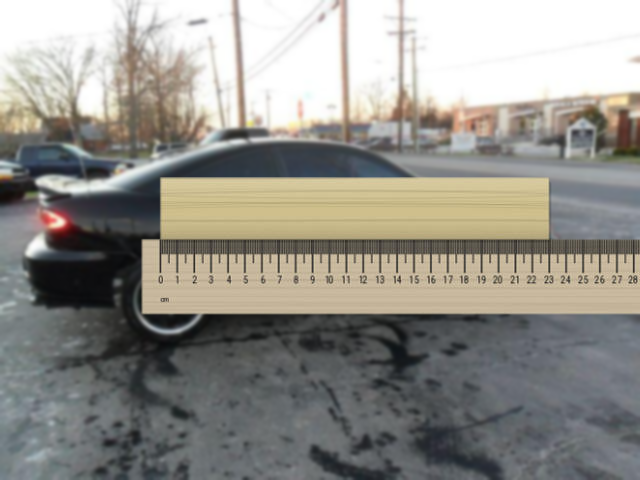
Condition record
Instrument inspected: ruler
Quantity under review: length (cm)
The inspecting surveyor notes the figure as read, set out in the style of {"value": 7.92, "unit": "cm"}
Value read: {"value": 23, "unit": "cm"}
